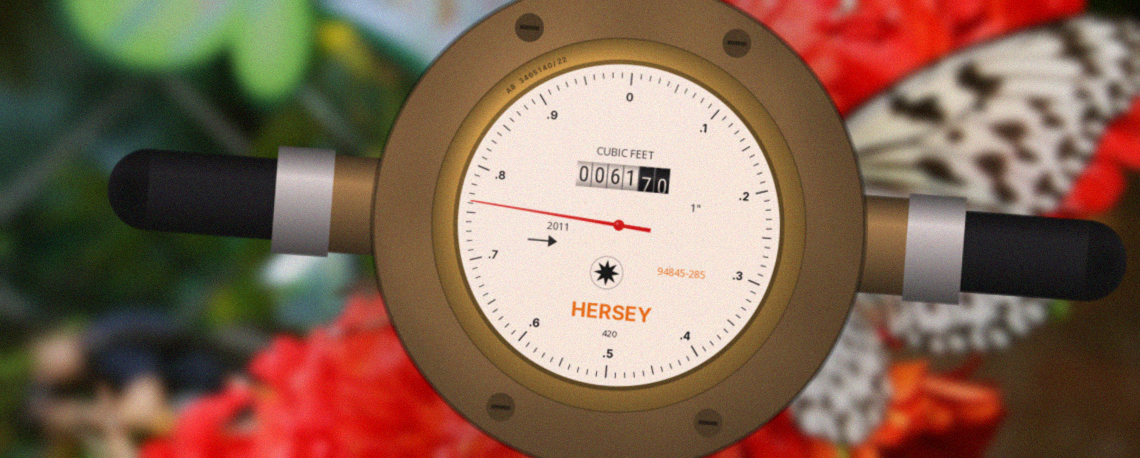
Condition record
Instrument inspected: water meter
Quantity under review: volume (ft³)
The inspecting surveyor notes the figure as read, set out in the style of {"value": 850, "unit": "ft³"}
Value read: {"value": 6169.76, "unit": "ft³"}
